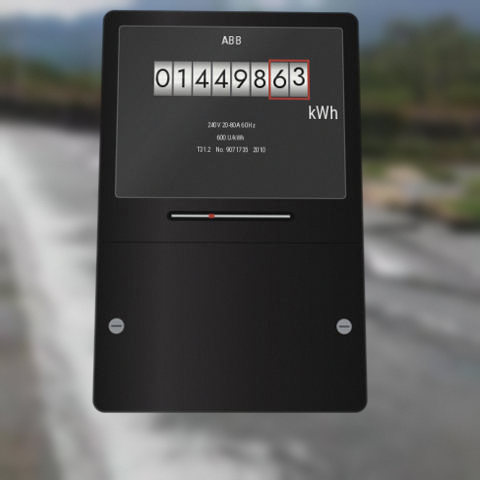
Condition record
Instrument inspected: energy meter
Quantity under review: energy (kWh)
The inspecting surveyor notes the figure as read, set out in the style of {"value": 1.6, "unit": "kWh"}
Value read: {"value": 14498.63, "unit": "kWh"}
